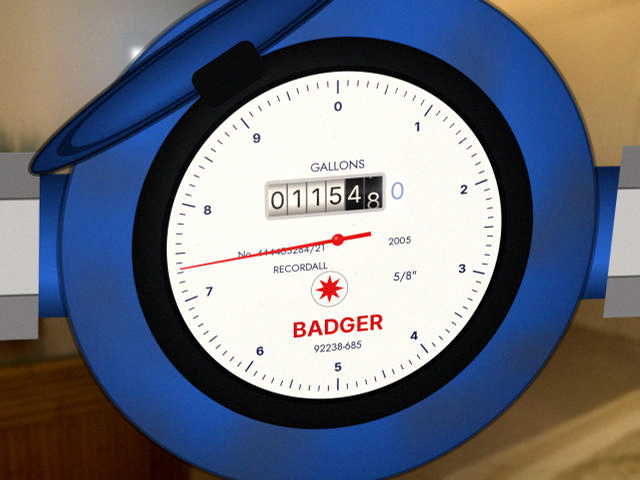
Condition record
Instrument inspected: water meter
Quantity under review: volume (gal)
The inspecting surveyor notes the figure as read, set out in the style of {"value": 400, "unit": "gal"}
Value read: {"value": 115477.3, "unit": "gal"}
